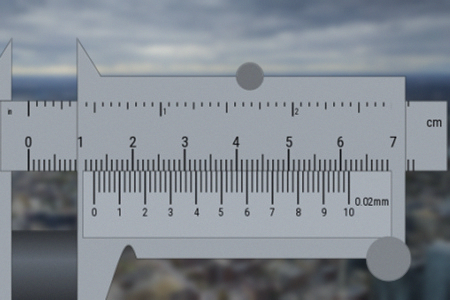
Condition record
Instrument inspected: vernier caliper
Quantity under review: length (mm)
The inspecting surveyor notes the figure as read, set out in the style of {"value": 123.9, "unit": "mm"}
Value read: {"value": 12.6, "unit": "mm"}
